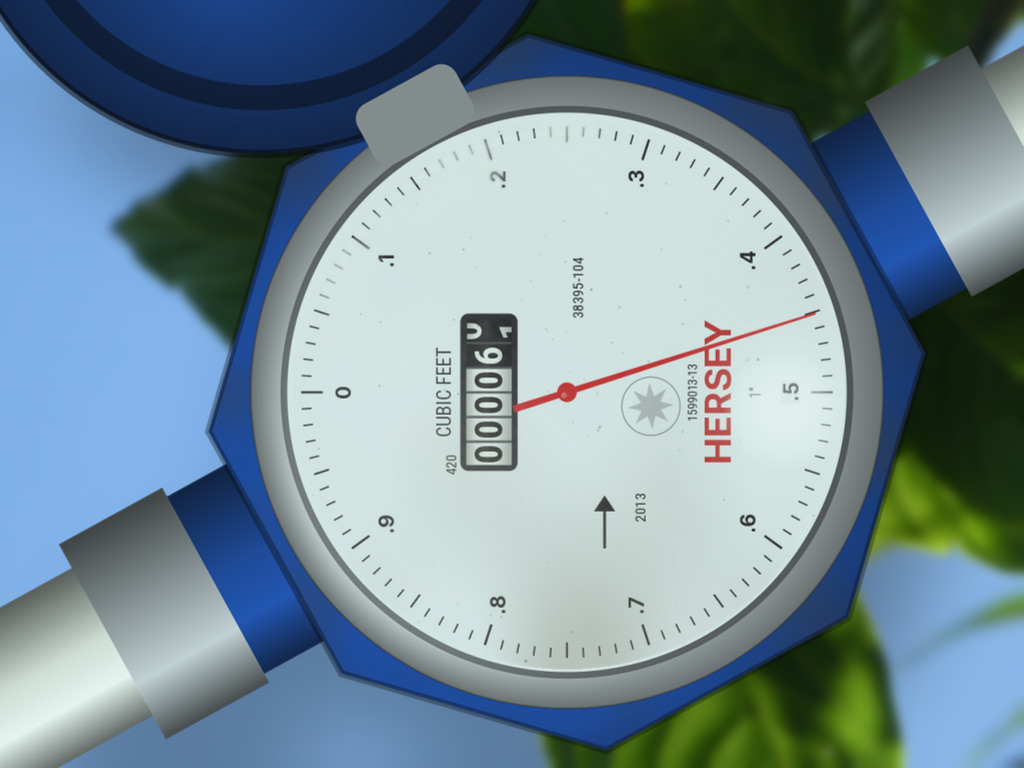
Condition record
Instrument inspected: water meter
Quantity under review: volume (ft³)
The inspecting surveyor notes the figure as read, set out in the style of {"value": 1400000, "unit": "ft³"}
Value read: {"value": 60.45, "unit": "ft³"}
